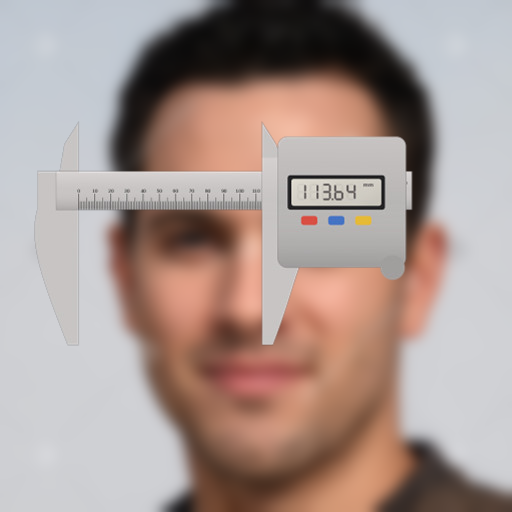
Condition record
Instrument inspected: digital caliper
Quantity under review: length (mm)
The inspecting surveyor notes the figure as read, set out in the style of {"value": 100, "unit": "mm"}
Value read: {"value": 113.64, "unit": "mm"}
